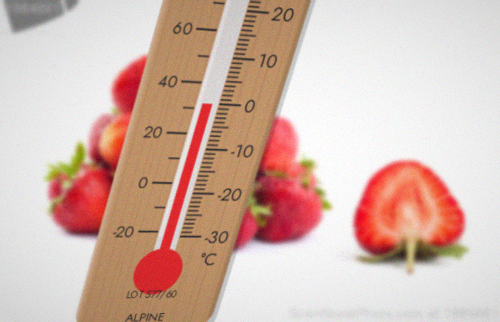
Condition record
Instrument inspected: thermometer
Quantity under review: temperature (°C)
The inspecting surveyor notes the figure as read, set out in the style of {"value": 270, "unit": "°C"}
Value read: {"value": 0, "unit": "°C"}
